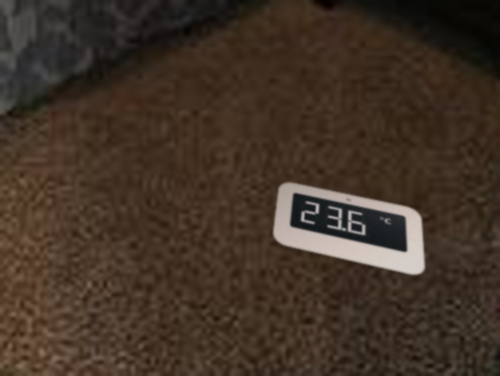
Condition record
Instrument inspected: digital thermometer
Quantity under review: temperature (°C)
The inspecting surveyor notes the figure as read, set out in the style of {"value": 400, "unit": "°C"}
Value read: {"value": 23.6, "unit": "°C"}
